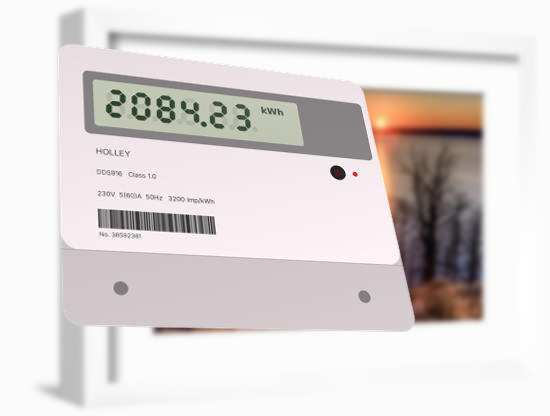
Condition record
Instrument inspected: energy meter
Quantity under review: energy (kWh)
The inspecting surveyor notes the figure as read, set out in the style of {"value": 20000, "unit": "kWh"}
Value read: {"value": 2084.23, "unit": "kWh"}
